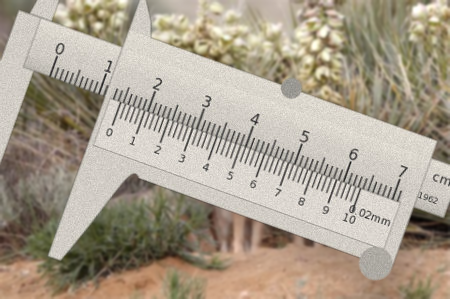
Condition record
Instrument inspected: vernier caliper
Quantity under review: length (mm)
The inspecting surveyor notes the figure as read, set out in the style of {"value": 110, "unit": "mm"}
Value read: {"value": 14.5, "unit": "mm"}
